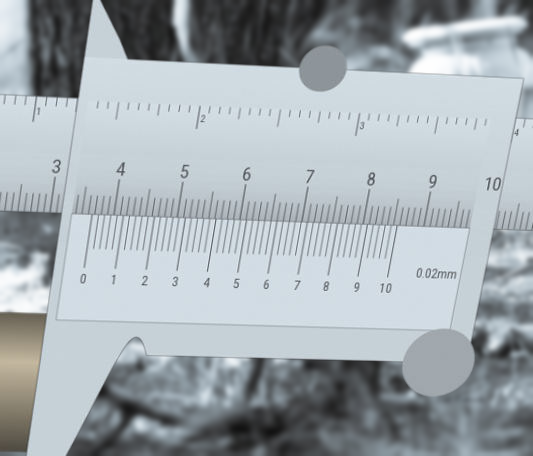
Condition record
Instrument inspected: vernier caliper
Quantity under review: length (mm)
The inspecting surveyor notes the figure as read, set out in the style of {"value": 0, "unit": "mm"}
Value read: {"value": 36.6, "unit": "mm"}
